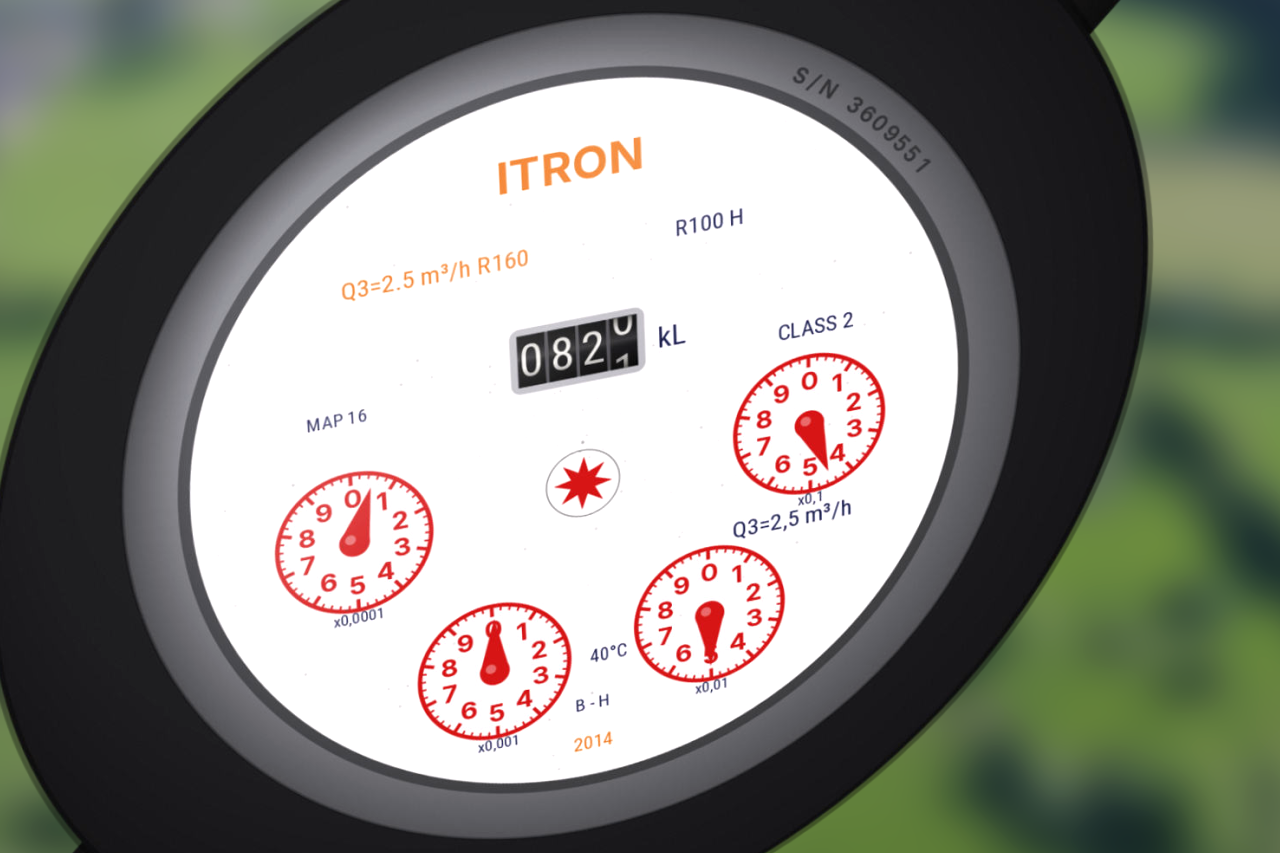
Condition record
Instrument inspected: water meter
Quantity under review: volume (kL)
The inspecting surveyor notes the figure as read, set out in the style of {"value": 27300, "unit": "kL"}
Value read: {"value": 820.4500, "unit": "kL"}
